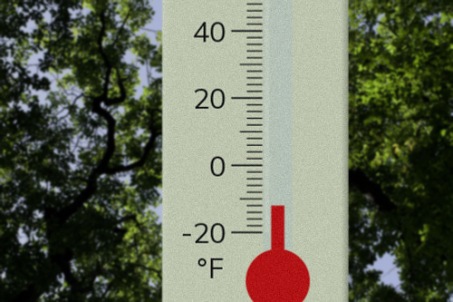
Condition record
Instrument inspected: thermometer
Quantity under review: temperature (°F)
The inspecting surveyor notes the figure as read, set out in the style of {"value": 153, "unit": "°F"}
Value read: {"value": -12, "unit": "°F"}
